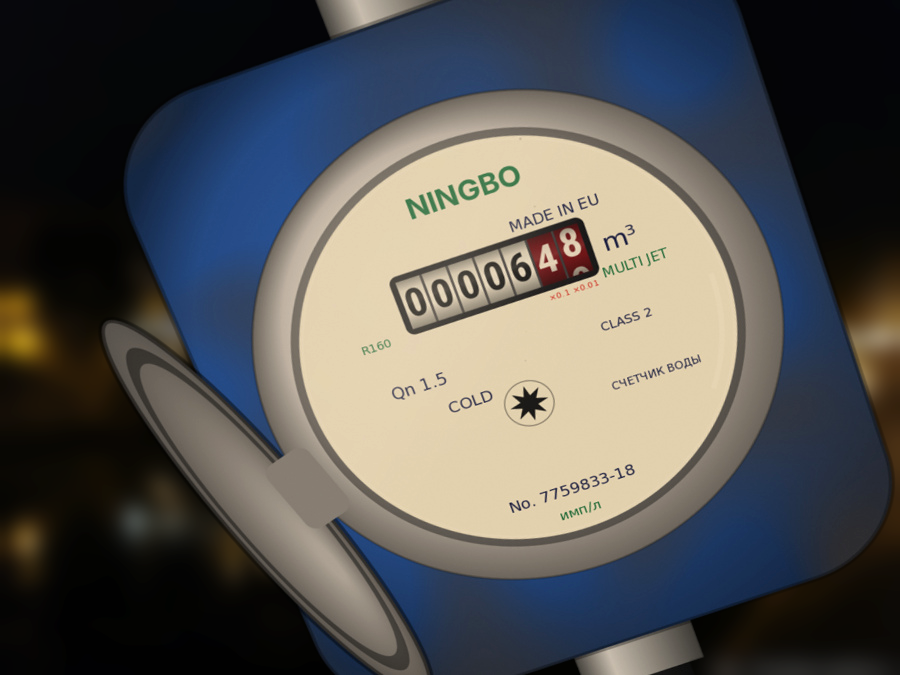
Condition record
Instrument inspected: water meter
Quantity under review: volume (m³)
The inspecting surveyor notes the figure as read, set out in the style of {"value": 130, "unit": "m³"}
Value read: {"value": 6.48, "unit": "m³"}
